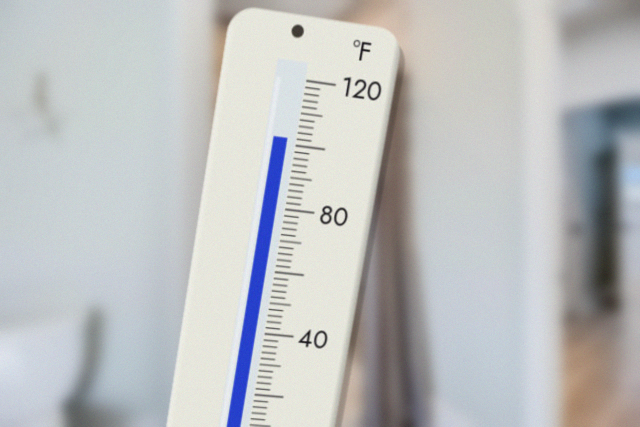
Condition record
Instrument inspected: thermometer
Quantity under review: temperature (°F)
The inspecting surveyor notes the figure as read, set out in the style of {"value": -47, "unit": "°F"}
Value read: {"value": 102, "unit": "°F"}
